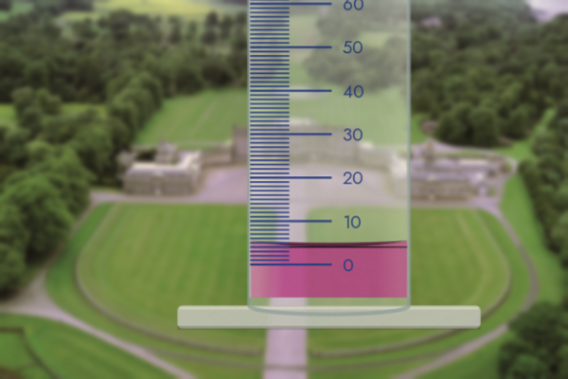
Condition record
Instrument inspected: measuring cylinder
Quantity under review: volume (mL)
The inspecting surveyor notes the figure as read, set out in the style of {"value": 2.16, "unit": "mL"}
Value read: {"value": 4, "unit": "mL"}
